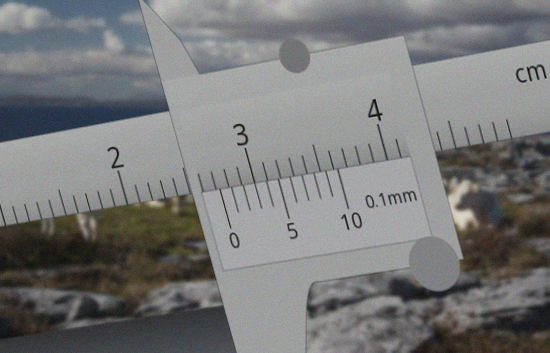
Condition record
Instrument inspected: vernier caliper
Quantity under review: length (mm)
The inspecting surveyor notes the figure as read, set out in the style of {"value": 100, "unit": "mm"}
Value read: {"value": 27.3, "unit": "mm"}
